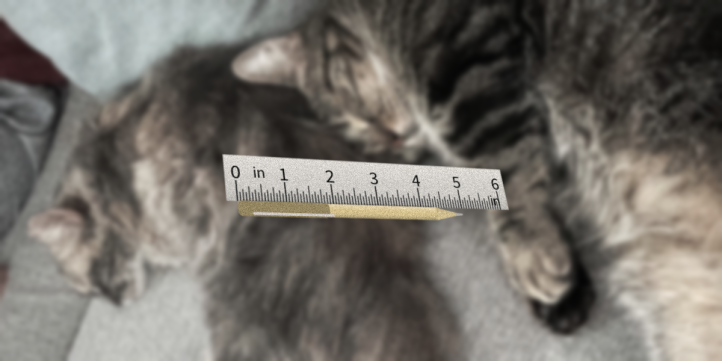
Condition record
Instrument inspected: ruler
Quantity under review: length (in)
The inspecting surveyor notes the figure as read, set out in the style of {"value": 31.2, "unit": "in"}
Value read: {"value": 5, "unit": "in"}
